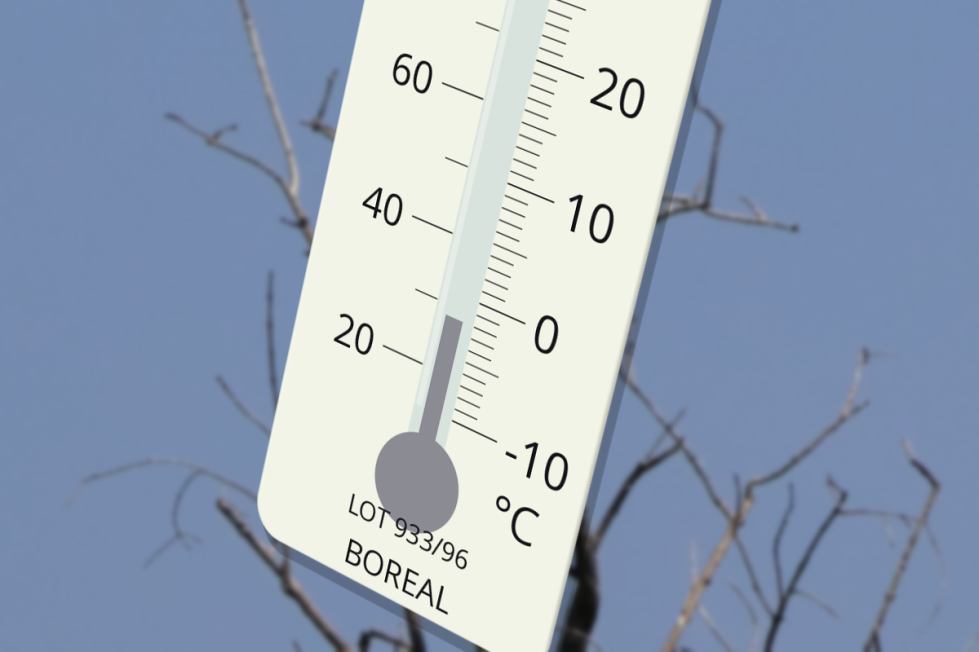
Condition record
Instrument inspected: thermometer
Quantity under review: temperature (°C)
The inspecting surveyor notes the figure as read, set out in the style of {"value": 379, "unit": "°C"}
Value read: {"value": -2, "unit": "°C"}
